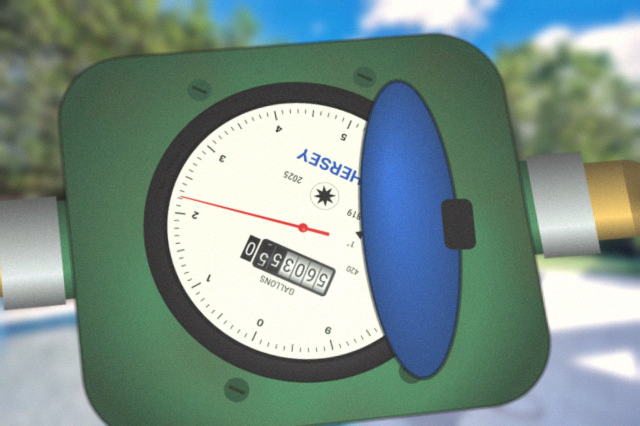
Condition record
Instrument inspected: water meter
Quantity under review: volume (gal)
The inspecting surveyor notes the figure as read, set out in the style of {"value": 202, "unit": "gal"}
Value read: {"value": 5603552.2, "unit": "gal"}
